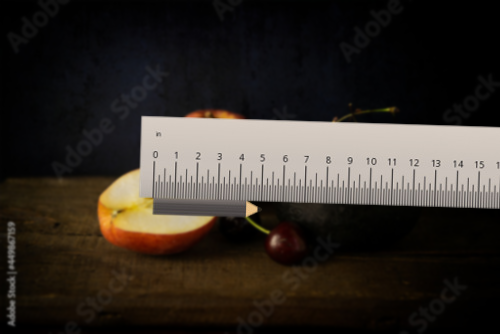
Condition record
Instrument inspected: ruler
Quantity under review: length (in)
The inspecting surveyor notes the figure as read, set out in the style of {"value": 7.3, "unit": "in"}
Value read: {"value": 5, "unit": "in"}
